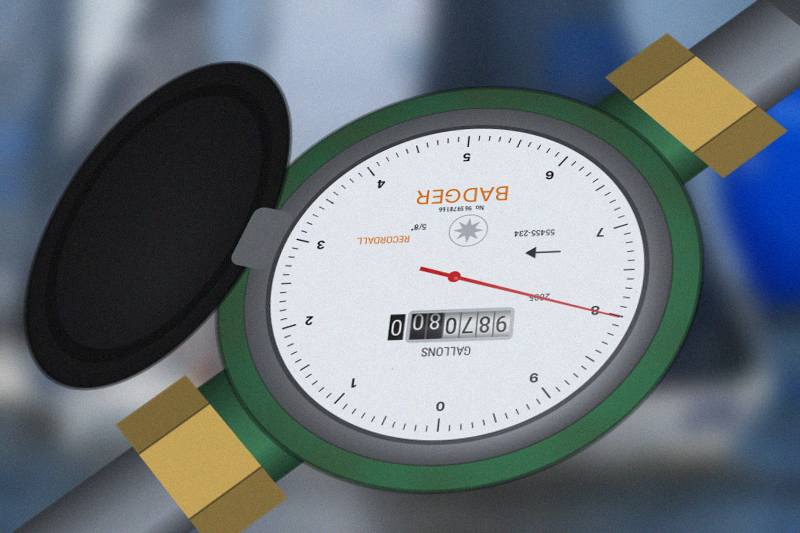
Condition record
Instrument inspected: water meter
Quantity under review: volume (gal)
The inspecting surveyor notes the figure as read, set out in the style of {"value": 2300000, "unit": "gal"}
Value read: {"value": 9870798.0, "unit": "gal"}
